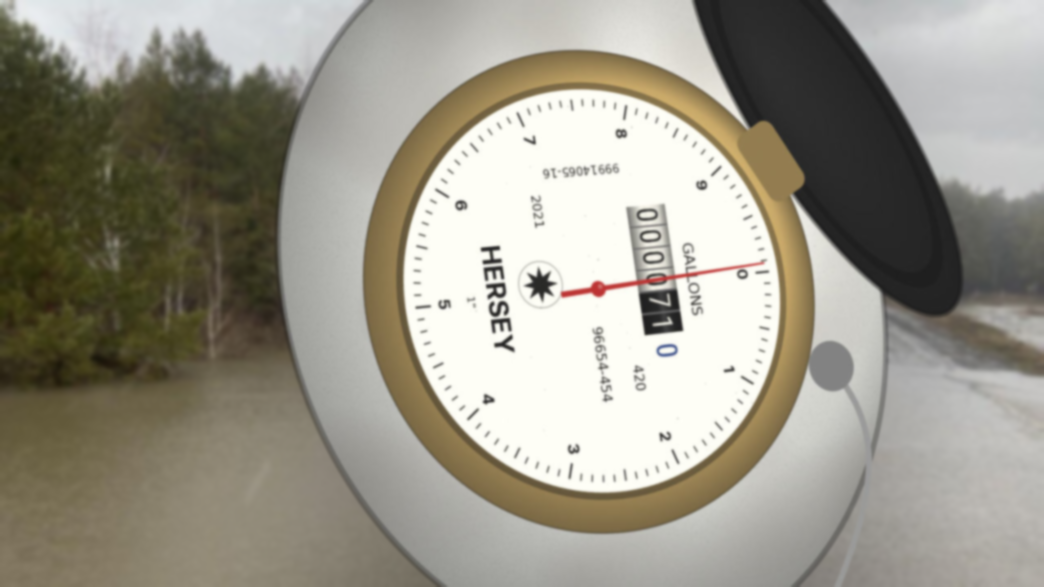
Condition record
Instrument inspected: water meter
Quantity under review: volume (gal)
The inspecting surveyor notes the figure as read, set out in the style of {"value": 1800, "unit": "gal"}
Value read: {"value": 709.9, "unit": "gal"}
